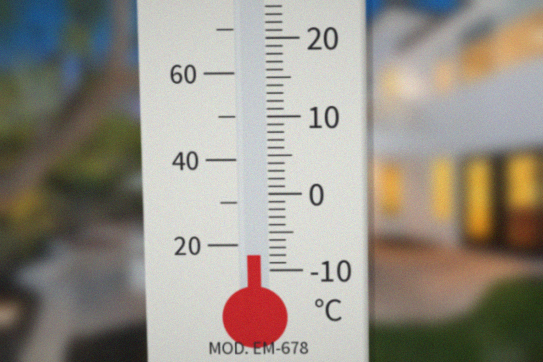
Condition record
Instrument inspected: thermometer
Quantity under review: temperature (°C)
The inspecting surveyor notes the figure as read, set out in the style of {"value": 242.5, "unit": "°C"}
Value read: {"value": -8, "unit": "°C"}
